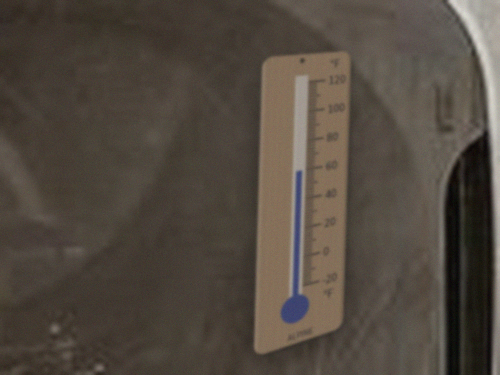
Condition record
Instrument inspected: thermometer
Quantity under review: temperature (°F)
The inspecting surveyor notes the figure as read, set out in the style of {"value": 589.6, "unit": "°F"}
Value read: {"value": 60, "unit": "°F"}
